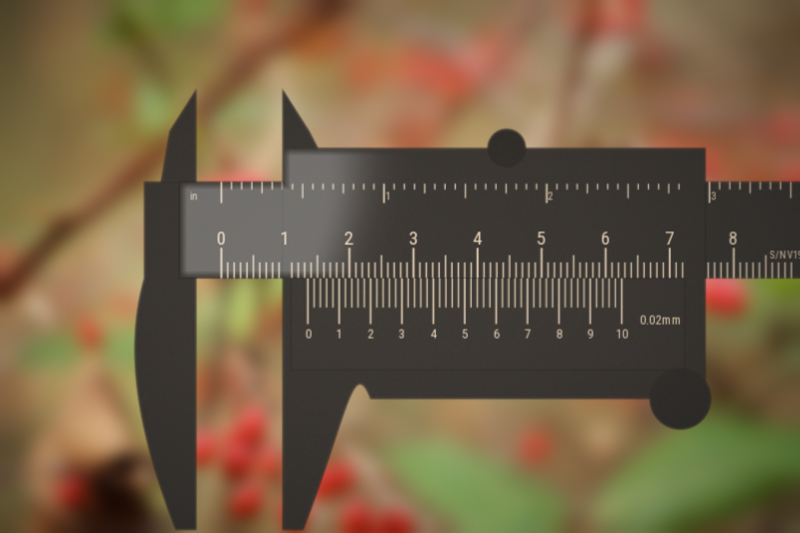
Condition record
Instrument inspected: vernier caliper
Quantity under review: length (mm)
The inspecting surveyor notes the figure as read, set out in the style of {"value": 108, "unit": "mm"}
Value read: {"value": 13.5, "unit": "mm"}
